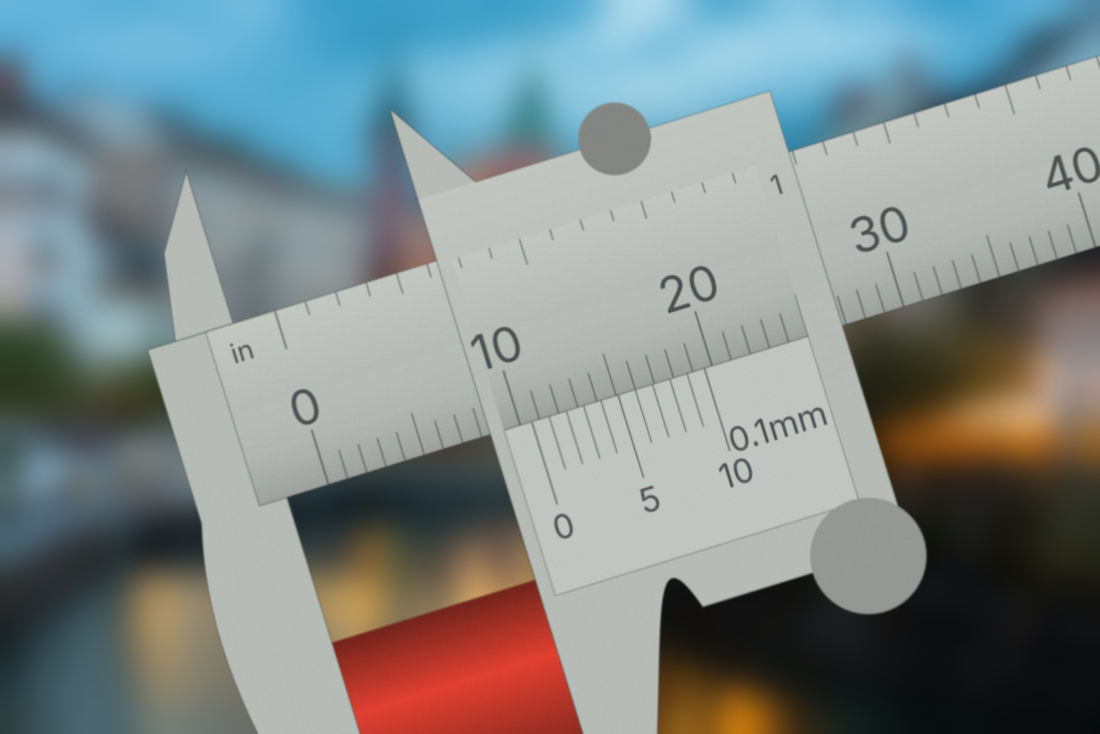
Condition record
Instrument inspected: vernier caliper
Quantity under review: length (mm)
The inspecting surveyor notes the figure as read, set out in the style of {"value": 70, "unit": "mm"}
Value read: {"value": 10.6, "unit": "mm"}
